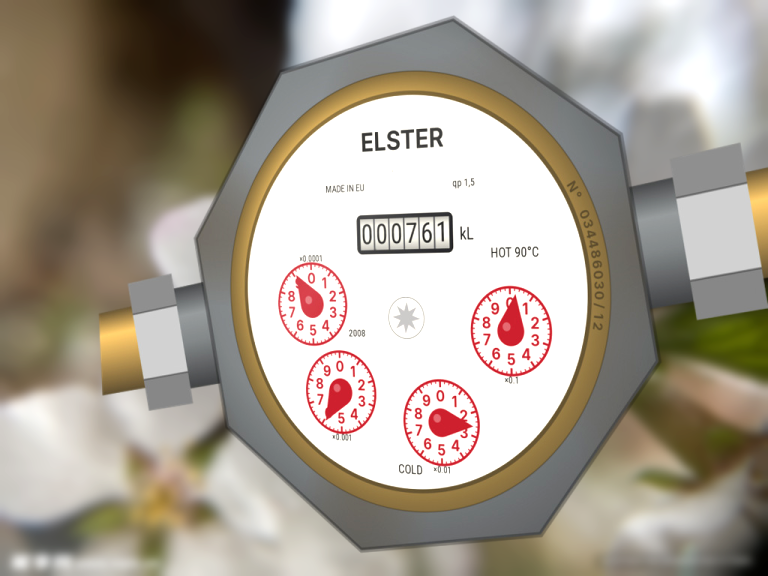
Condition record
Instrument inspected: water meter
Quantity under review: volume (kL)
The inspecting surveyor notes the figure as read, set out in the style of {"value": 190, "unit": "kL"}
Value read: {"value": 761.0259, "unit": "kL"}
